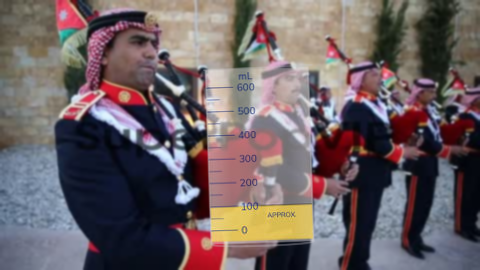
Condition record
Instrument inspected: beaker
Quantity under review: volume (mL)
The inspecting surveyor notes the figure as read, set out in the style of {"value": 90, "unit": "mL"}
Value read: {"value": 100, "unit": "mL"}
